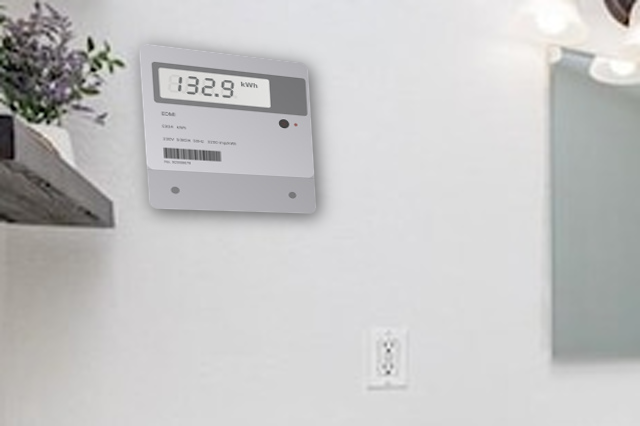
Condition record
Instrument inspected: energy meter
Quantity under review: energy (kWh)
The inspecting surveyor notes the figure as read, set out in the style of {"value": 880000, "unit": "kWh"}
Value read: {"value": 132.9, "unit": "kWh"}
